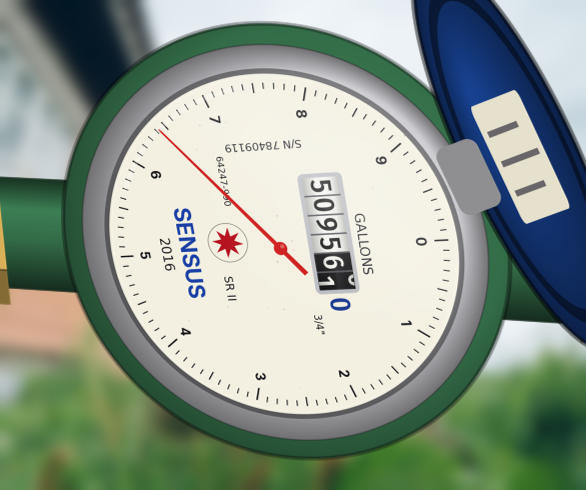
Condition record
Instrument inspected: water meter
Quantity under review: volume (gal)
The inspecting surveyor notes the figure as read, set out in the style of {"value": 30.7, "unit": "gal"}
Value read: {"value": 5095606.4, "unit": "gal"}
